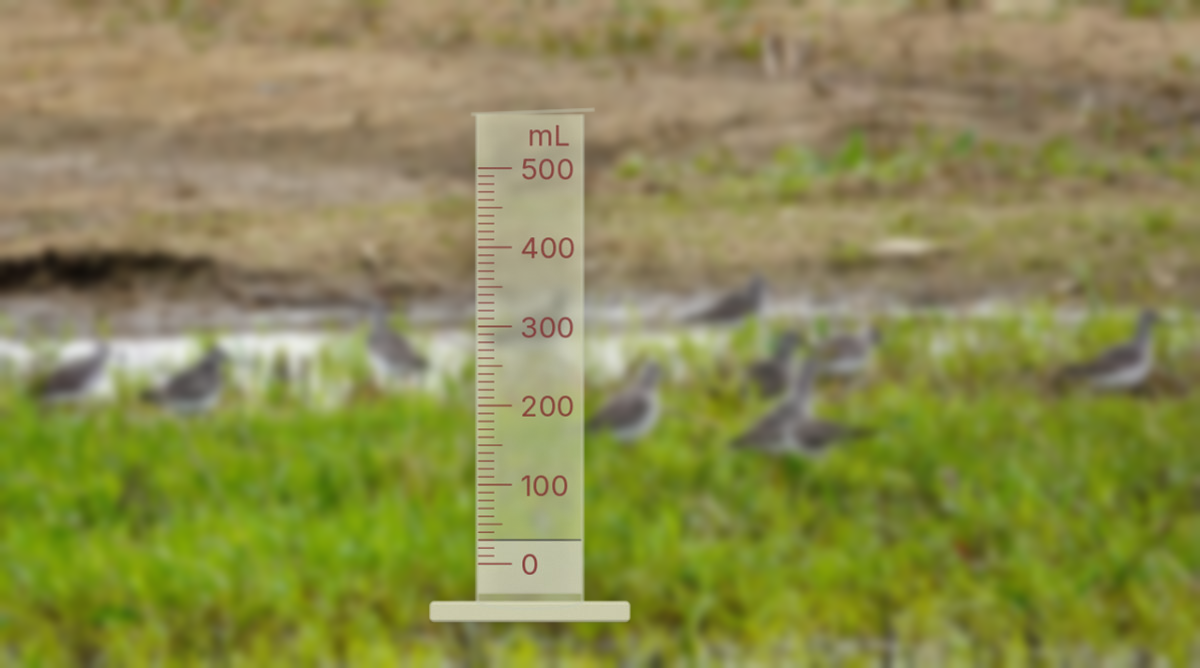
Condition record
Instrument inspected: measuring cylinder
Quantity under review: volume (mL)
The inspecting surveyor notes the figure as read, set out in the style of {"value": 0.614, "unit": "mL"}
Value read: {"value": 30, "unit": "mL"}
